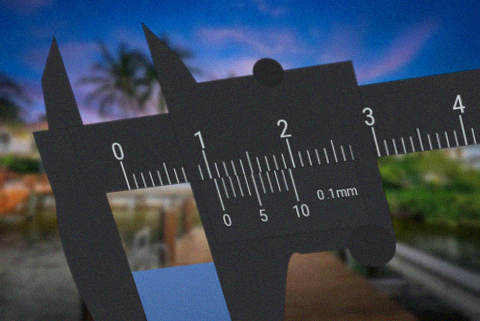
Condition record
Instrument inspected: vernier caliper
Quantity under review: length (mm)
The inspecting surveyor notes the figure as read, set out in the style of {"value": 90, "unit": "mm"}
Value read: {"value": 10.4, "unit": "mm"}
